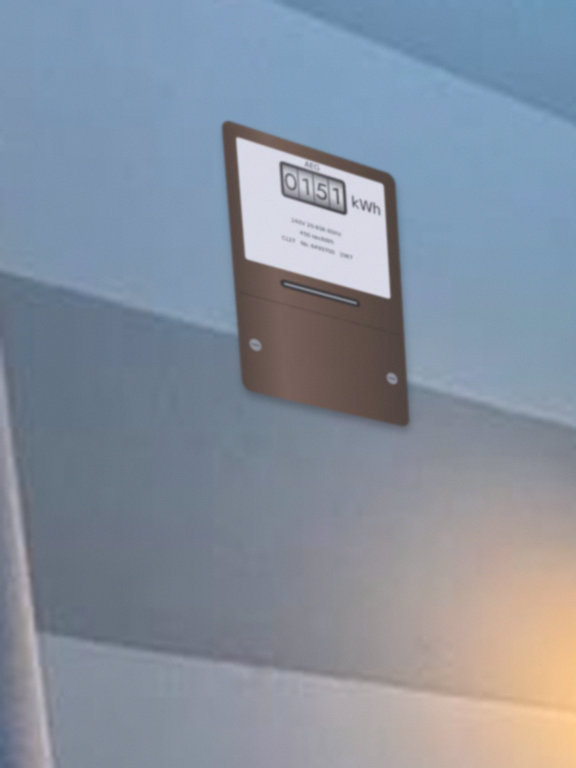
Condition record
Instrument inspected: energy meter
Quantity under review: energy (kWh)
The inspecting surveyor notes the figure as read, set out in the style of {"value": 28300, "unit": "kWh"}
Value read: {"value": 151, "unit": "kWh"}
